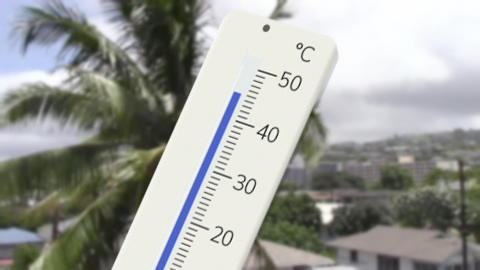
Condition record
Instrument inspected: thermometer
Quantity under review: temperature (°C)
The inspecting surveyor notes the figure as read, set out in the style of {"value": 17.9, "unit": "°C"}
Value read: {"value": 45, "unit": "°C"}
